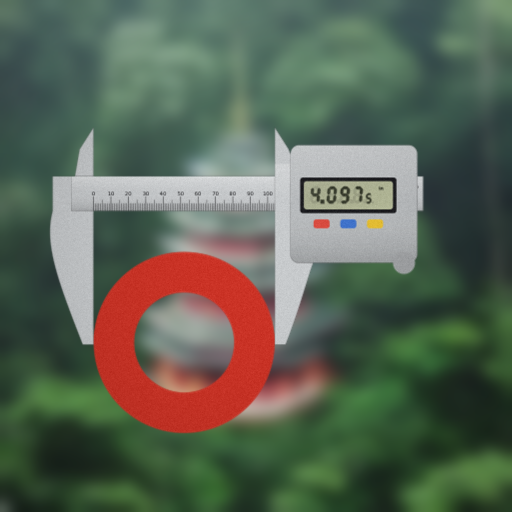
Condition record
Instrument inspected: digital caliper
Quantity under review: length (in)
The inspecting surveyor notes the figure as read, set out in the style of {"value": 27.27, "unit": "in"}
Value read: {"value": 4.0975, "unit": "in"}
